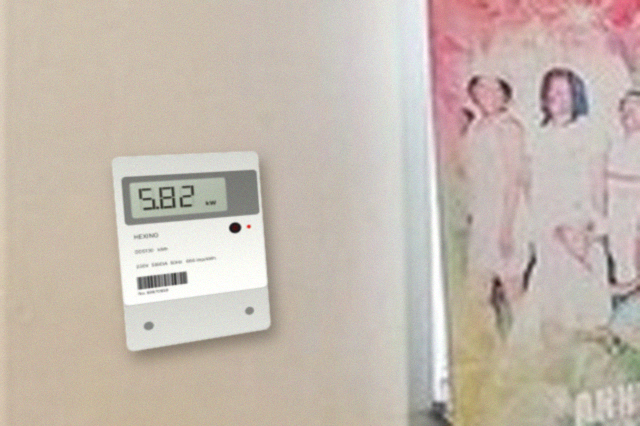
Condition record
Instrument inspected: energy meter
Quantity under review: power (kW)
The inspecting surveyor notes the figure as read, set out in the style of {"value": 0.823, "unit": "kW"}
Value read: {"value": 5.82, "unit": "kW"}
